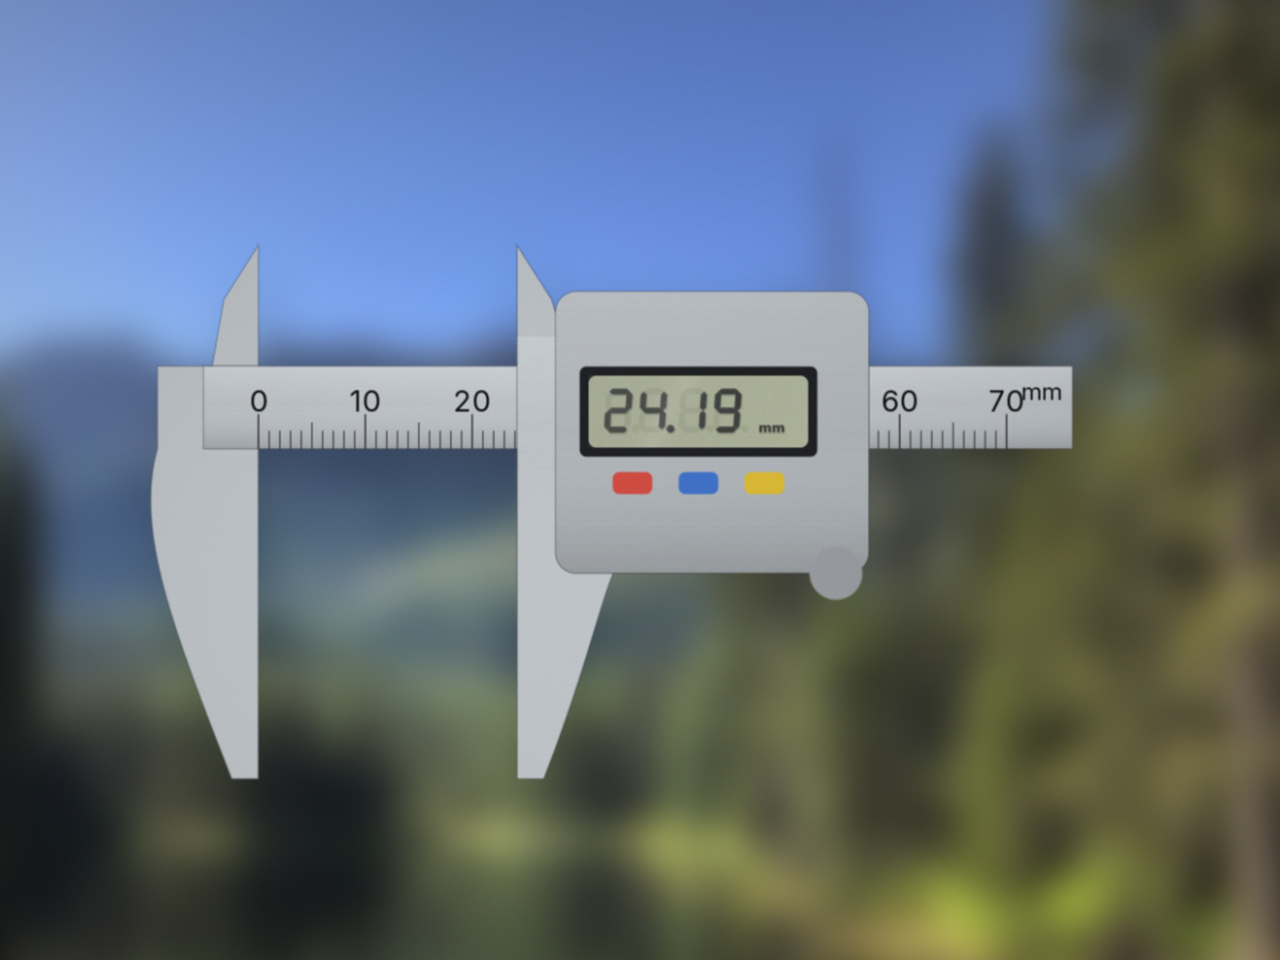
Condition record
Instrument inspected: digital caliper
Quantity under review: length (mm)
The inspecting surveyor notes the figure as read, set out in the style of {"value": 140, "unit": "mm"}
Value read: {"value": 24.19, "unit": "mm"}
